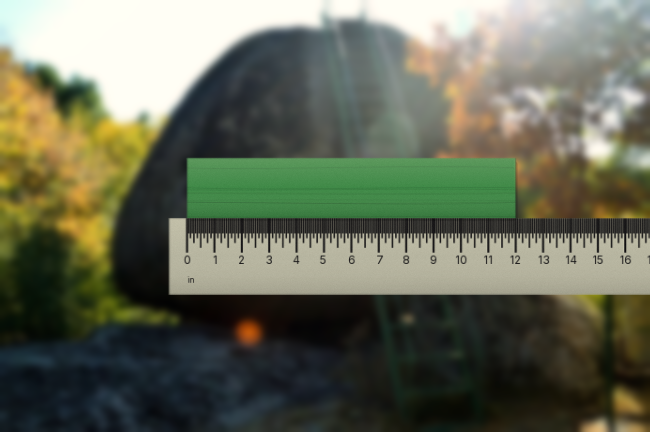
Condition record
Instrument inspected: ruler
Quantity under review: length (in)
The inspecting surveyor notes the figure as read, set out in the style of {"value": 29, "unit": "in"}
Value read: {"value": 12, "unit": "in"}
